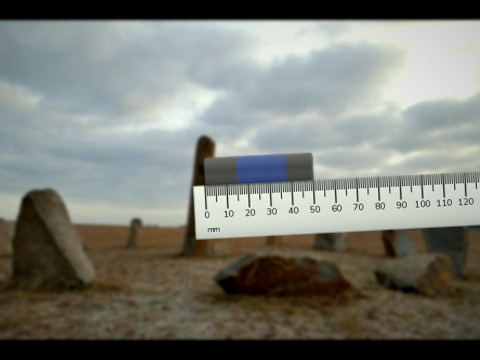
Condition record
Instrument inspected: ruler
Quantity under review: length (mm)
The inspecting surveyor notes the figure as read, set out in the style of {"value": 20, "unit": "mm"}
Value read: {"value": 50, "unit": "mm"}
